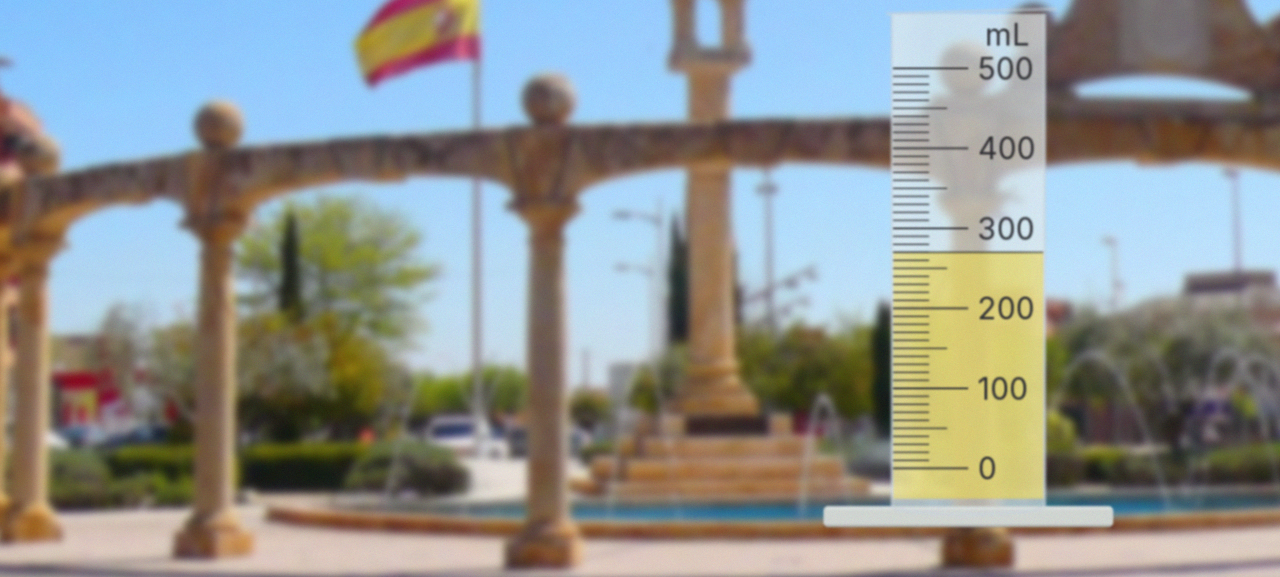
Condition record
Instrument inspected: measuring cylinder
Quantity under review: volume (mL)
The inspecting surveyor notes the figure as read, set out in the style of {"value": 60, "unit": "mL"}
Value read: {"value": 270, "unit": "mL"}
